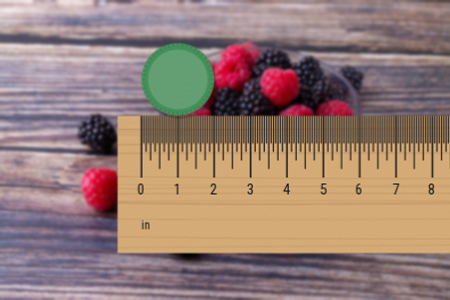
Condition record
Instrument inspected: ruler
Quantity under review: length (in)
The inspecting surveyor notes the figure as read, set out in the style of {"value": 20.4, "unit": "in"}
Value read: {"value": 2, "unit": "in"}
